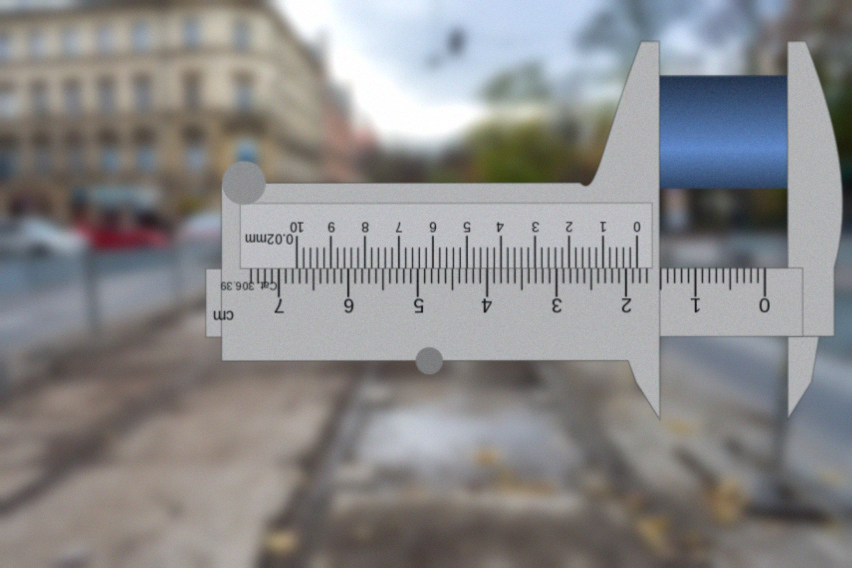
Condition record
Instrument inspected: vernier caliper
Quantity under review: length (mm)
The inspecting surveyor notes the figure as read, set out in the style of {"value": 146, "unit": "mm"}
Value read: {"value": 18.4, "unit": "mm"}
